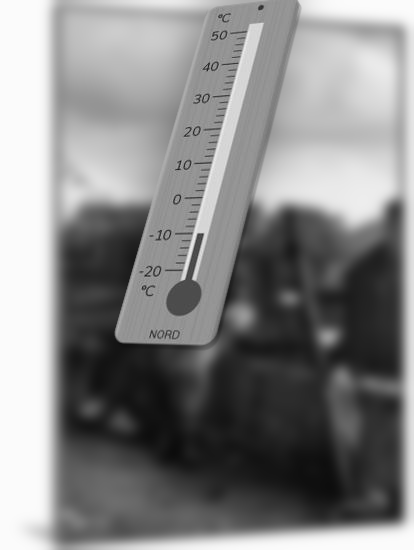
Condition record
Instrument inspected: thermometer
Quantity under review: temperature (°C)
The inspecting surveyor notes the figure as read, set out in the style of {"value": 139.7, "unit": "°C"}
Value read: {"value": -10, "unit": "°C"}
